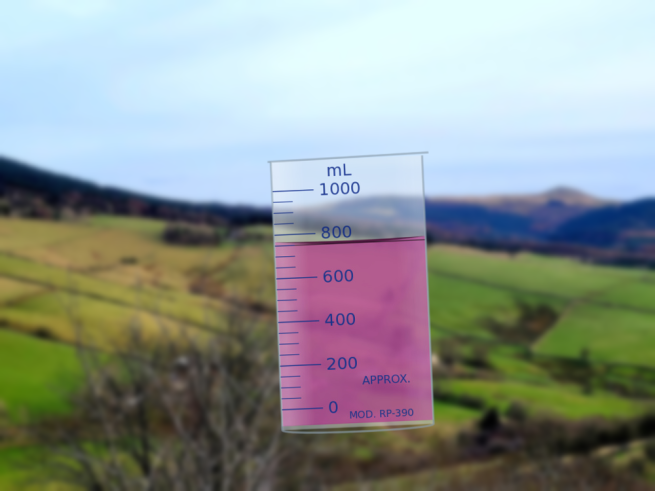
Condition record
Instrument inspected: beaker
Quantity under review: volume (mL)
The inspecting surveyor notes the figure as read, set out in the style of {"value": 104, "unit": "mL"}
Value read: {"value": 750, "unit": "mL"}
